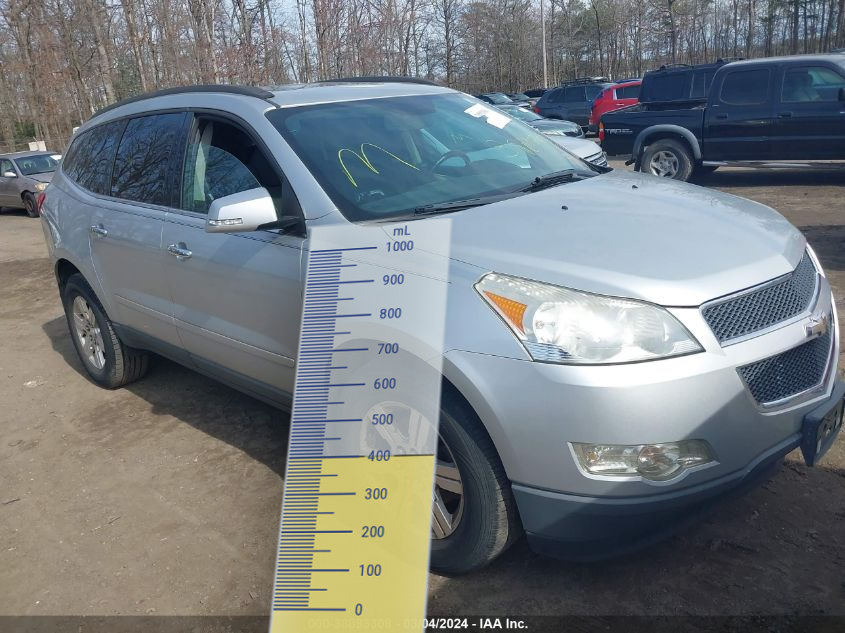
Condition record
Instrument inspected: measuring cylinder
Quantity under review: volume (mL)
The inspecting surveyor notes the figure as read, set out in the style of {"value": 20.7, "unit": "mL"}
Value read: {"value": 400, "unit": "mL"}
